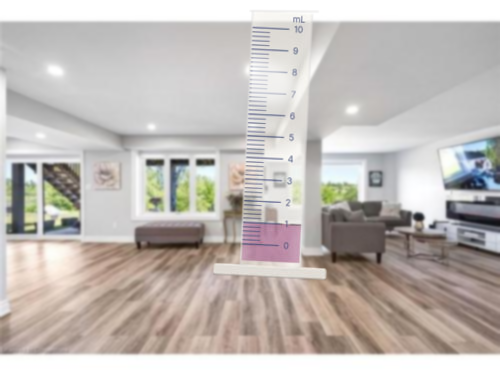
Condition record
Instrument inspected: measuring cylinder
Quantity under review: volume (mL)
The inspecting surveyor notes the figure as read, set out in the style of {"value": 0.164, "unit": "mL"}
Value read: {"value": 1, "unit": "mL"}
